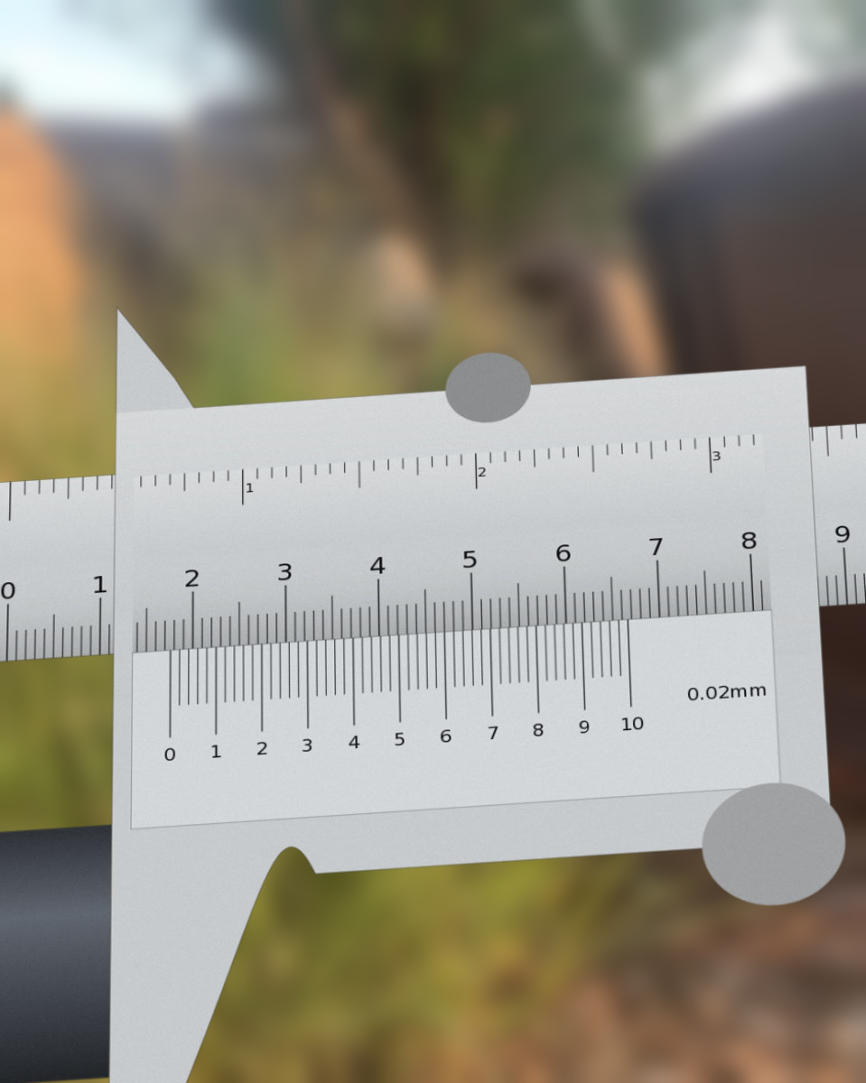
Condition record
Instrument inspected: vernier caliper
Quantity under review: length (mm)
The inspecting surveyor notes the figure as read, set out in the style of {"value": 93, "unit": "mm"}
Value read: {"value": 17.6, "unit": "mm"}
